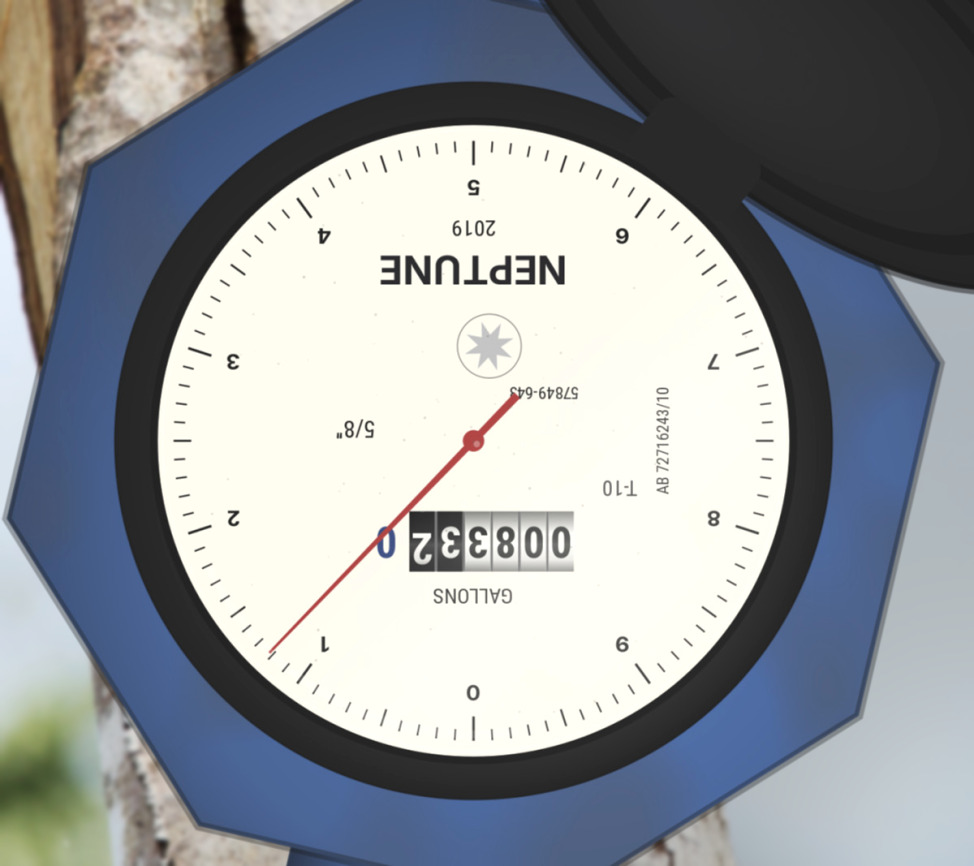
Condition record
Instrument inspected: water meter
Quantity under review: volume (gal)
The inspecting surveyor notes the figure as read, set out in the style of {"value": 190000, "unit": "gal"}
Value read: {"value": 83321.2, "unit": "gal"}
